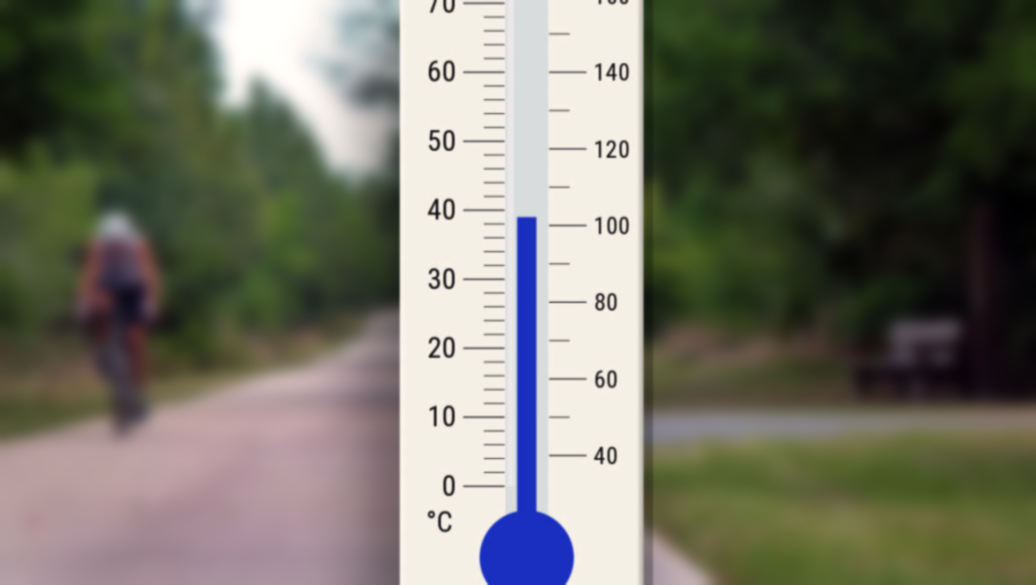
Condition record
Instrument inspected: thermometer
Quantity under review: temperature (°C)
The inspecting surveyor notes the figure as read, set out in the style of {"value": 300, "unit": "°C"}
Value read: {"value": 39, "unit": "°C"}
